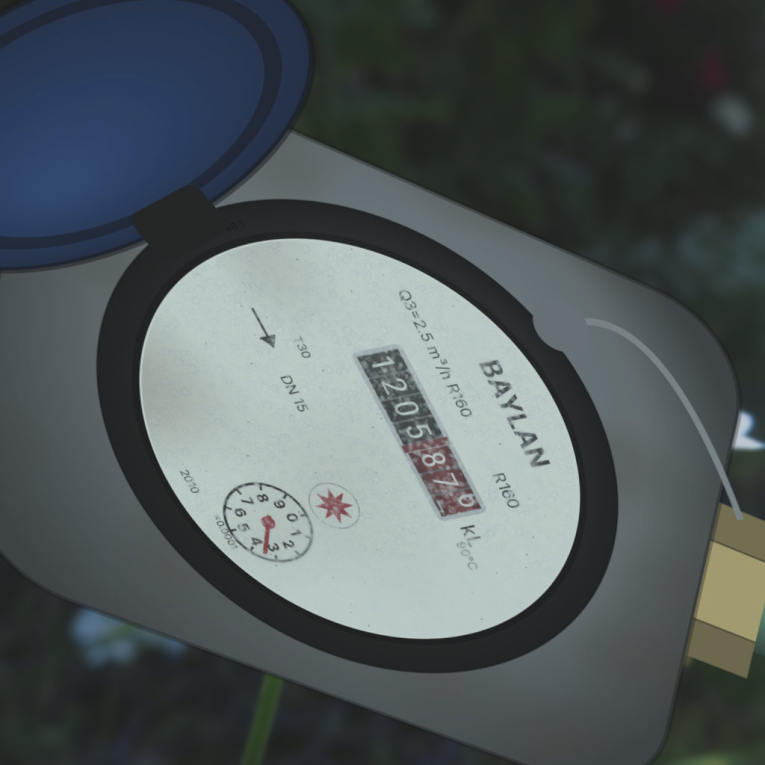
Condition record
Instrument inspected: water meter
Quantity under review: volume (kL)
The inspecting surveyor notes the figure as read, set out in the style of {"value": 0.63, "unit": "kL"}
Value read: {"value": 1205.8763, "unit": "kL"}
